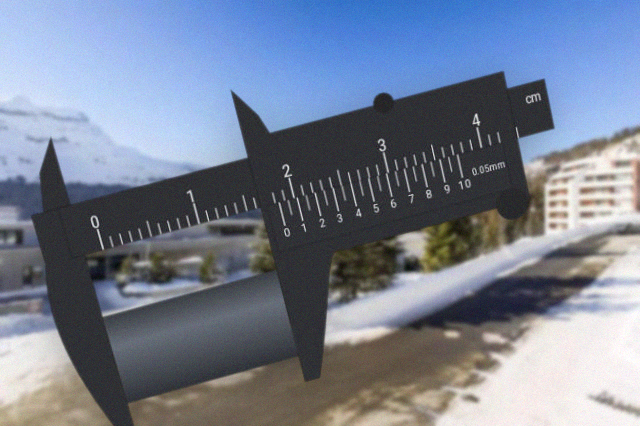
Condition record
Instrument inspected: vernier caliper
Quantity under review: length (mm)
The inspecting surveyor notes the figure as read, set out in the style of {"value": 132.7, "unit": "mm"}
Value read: {"value": 18.4, "unit": "mm"}
